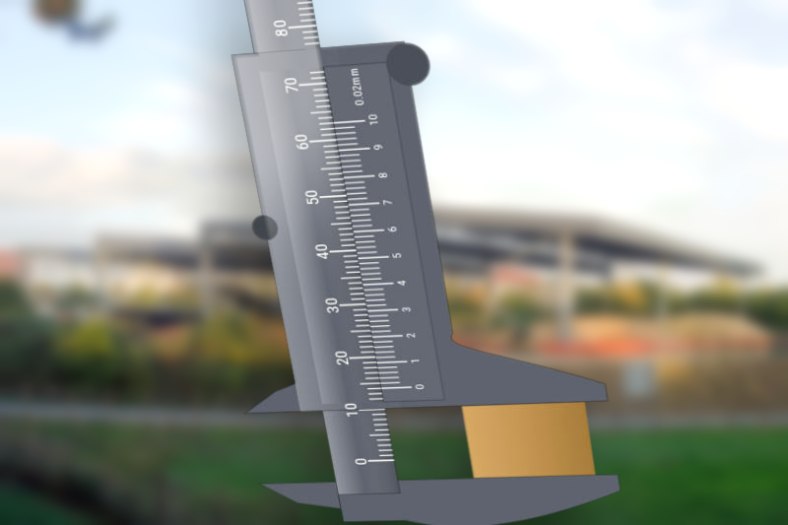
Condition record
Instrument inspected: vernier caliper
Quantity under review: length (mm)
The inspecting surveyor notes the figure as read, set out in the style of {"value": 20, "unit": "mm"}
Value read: {"value": 14.0, "unit": "mm"}
